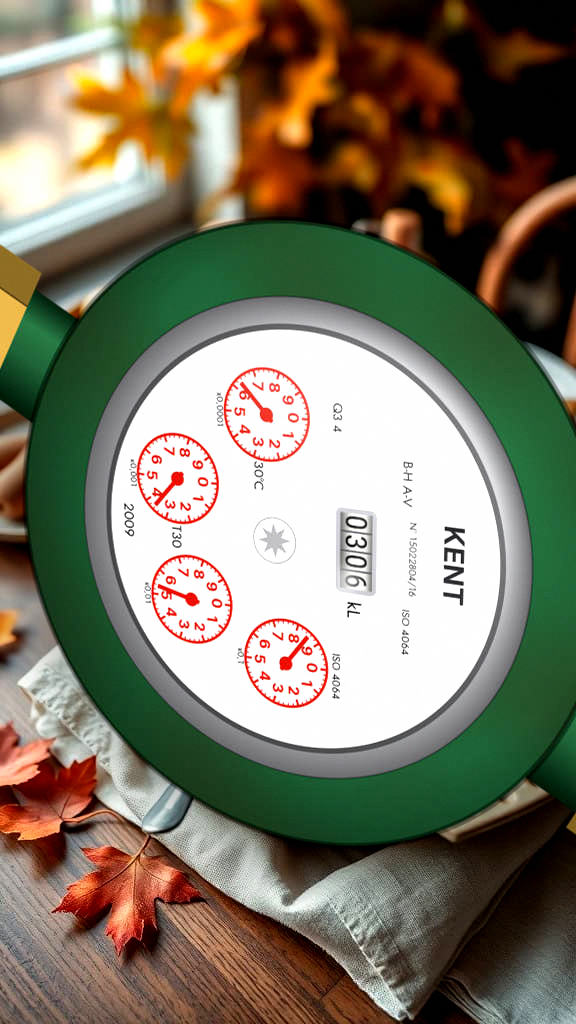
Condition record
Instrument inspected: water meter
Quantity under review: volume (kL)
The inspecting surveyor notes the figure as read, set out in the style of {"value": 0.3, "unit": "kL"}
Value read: {"value": 306.8536, "unit": "kL"}
